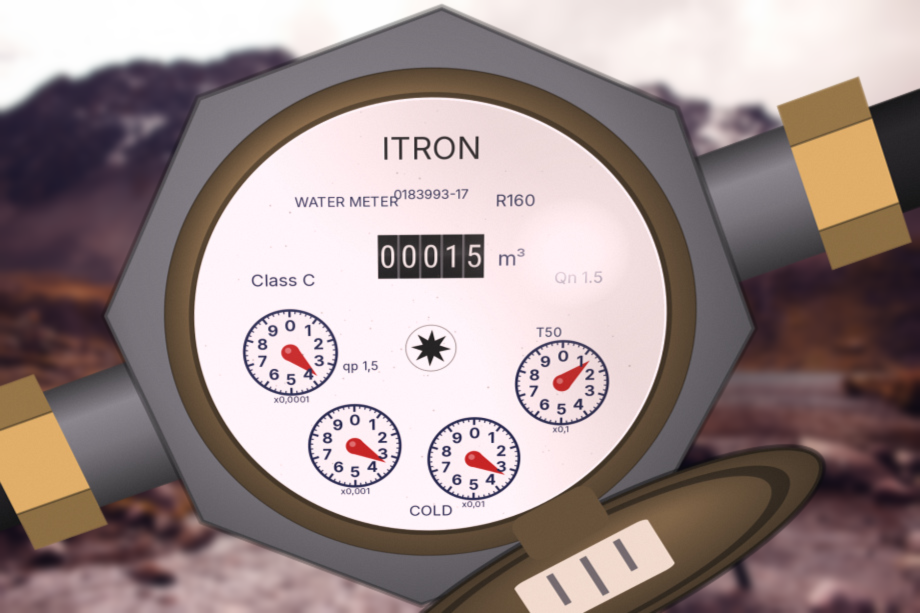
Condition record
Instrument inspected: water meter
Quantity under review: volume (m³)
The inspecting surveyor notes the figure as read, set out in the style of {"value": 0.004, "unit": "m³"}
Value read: {"value": 15.1333, "unit": "m³"}
